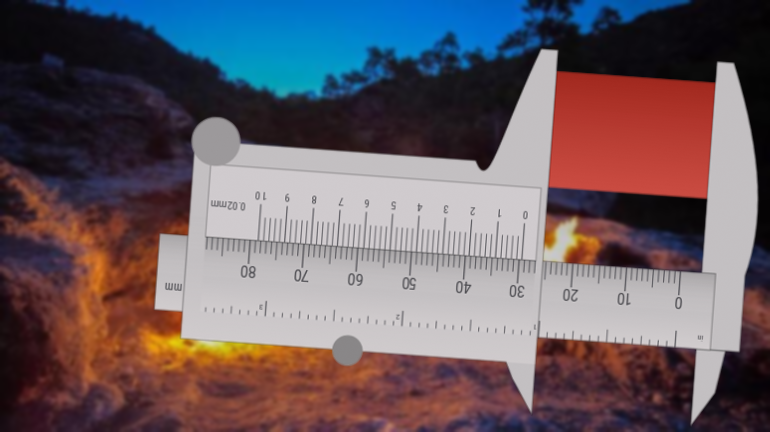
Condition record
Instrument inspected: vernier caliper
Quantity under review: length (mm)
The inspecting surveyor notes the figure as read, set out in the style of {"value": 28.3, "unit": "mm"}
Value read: {"value": 29.5, "unit": "mm"}
